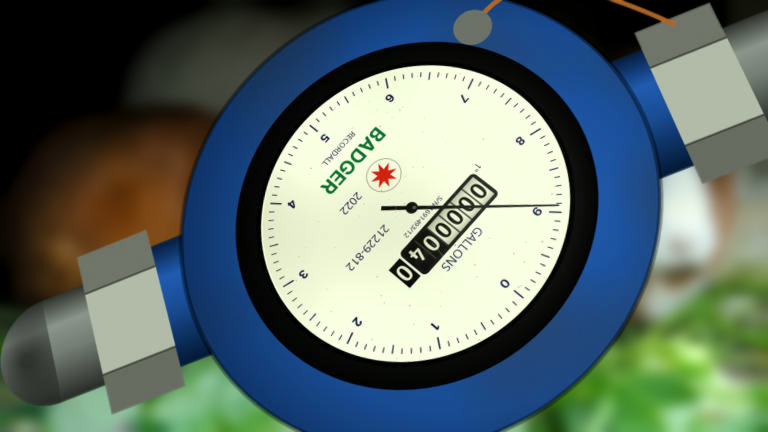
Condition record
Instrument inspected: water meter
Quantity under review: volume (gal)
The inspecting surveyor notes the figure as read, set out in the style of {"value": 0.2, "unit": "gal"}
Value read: {"value": 38.9, "unit": "gal"}
